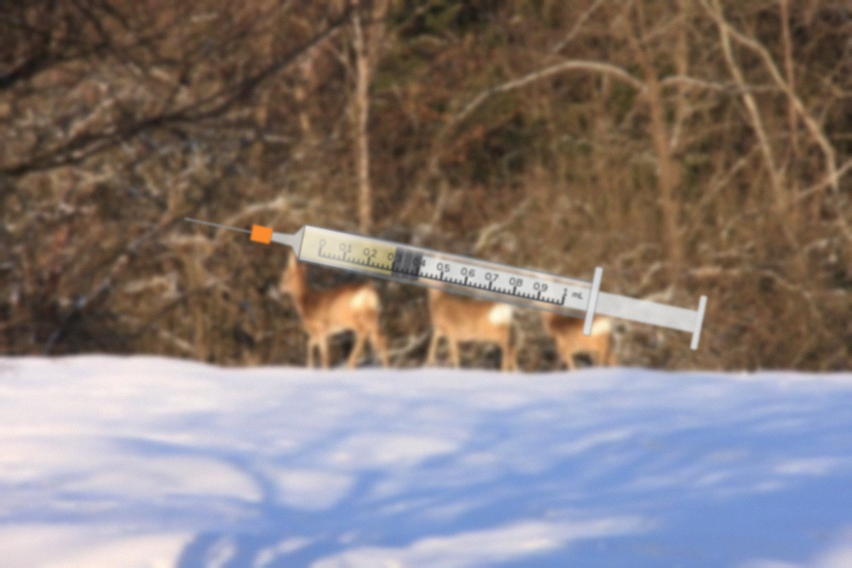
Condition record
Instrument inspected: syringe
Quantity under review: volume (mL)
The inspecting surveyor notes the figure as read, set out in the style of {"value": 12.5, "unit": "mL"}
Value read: {"value": 0.3, "unit": "mL"}
